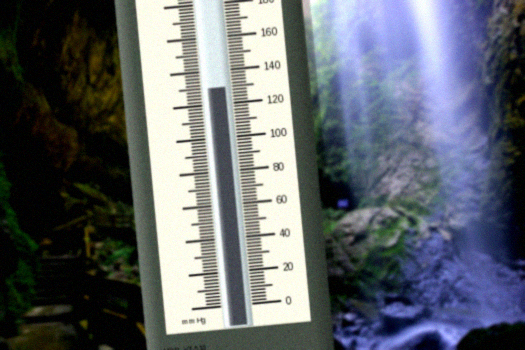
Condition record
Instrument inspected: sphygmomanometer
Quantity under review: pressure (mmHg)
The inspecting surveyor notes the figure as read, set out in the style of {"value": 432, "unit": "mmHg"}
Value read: {"value": 130, "unit": "mmHg"}
